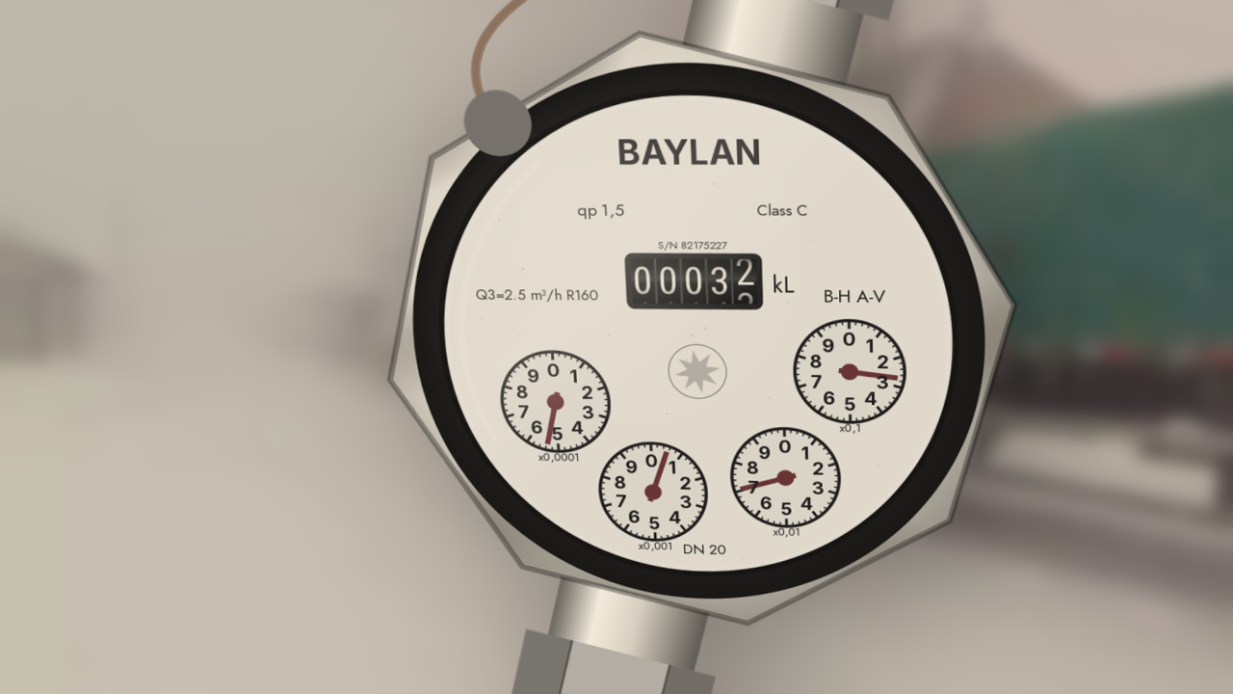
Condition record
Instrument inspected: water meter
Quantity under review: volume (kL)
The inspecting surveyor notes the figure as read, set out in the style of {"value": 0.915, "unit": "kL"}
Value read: {"value": 32.2705, "unit": "kL"}
